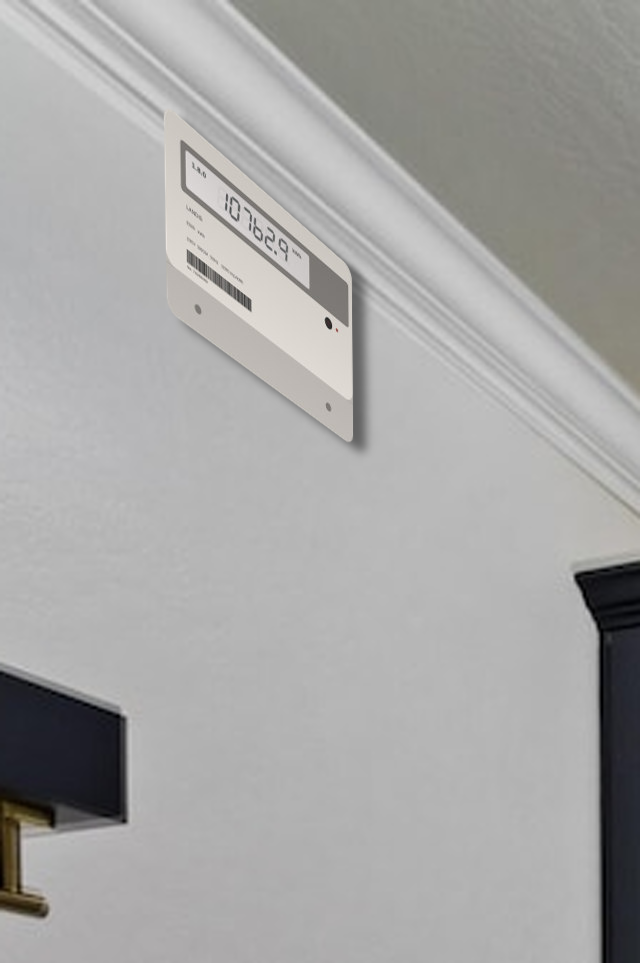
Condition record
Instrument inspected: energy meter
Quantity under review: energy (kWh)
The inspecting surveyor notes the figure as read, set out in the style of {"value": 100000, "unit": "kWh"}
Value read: {"value": 10762.9, "unit": "kWh"}
